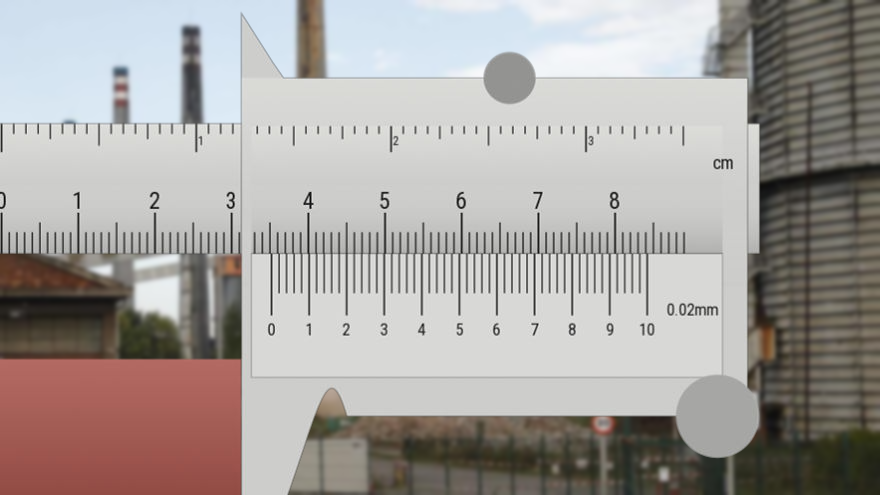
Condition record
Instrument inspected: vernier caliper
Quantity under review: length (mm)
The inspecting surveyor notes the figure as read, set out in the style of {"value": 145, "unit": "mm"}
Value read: {"value": 35.2, "unit": "mm"}
